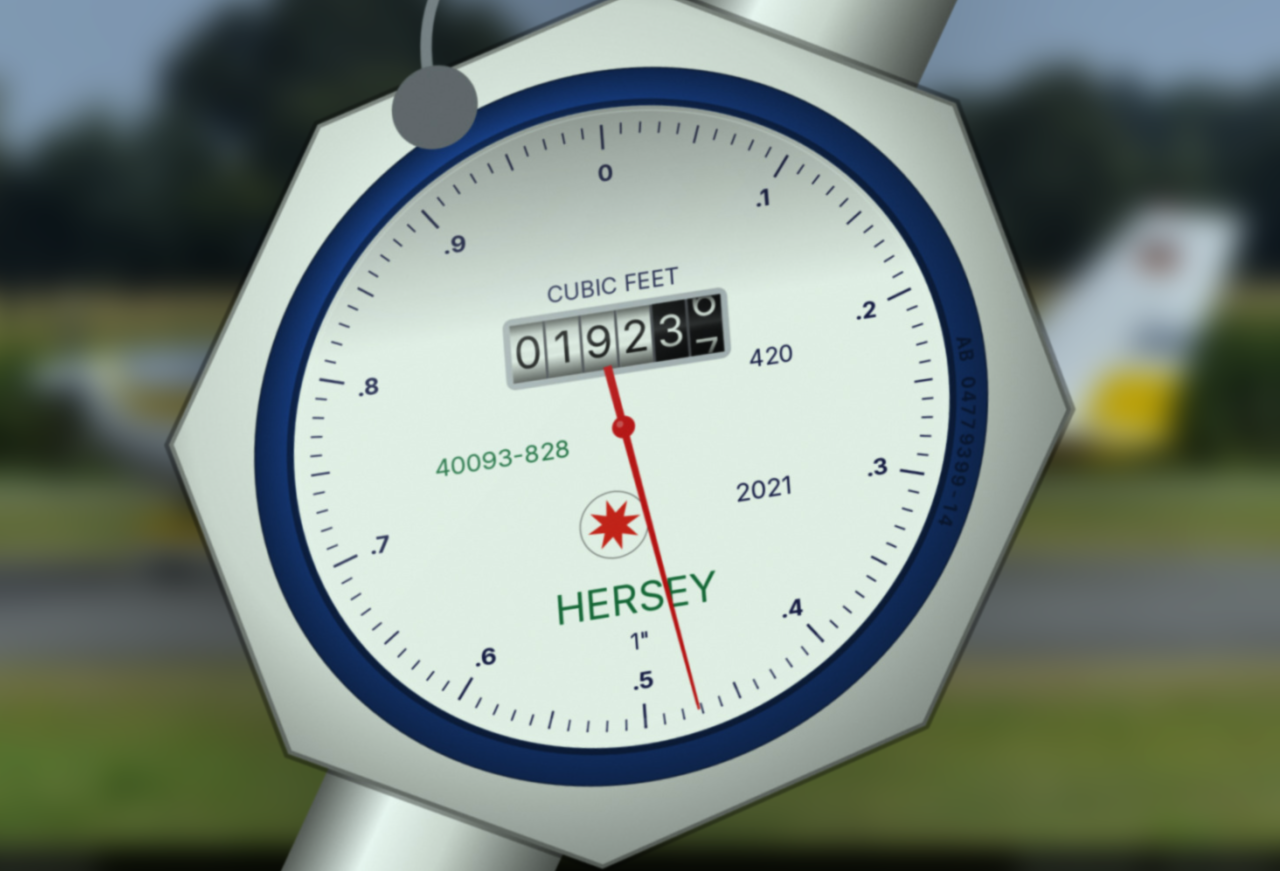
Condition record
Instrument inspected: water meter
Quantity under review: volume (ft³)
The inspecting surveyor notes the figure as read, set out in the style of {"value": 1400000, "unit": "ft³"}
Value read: {"value": 19236.47, "unit": "ft³"}
